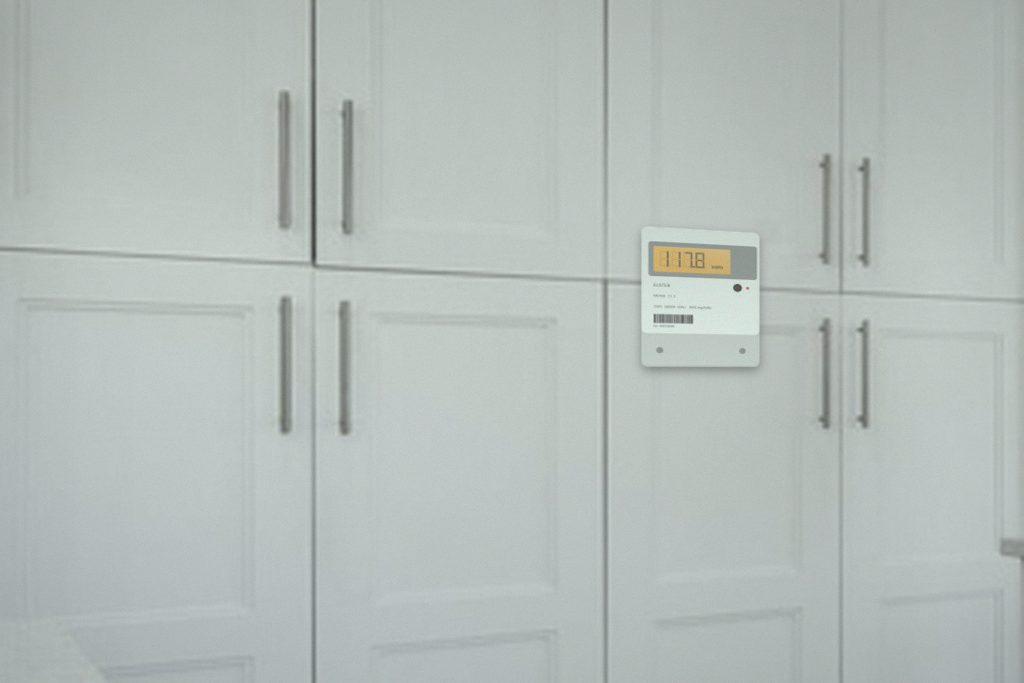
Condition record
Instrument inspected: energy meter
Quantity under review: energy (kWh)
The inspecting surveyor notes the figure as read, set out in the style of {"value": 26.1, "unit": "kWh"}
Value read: {"value": 117.8, "unit": "kWh"}
